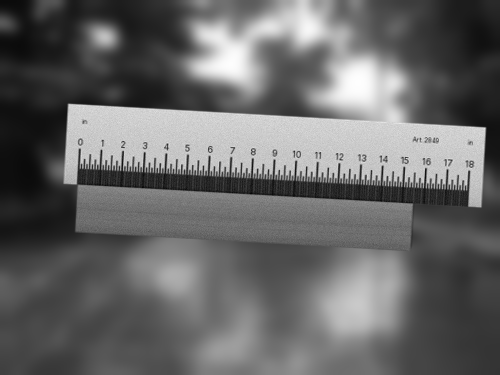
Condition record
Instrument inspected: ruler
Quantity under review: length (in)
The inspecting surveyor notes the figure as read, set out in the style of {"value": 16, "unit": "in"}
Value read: {"value": 15.5, "unit": "in"}
